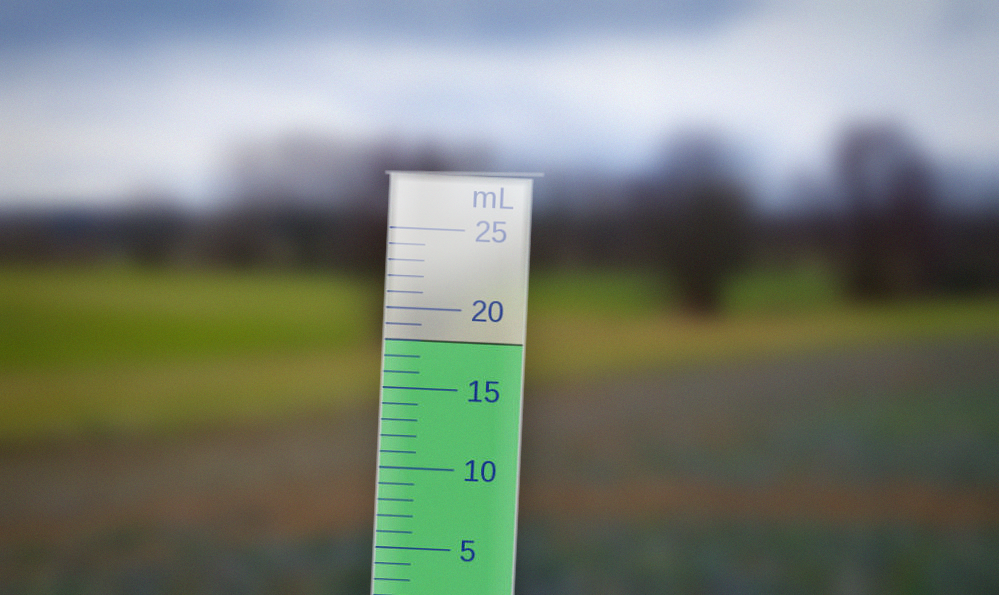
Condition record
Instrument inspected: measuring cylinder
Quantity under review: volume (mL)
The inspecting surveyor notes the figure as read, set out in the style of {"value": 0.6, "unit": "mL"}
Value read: {"value": 18, "unit": "mL"}
